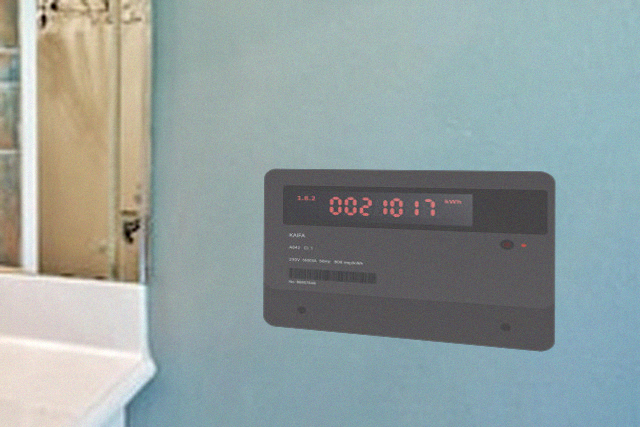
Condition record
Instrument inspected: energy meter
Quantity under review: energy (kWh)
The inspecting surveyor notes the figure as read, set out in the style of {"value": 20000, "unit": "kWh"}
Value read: {"value": 21017, "unit": "kWh"}
